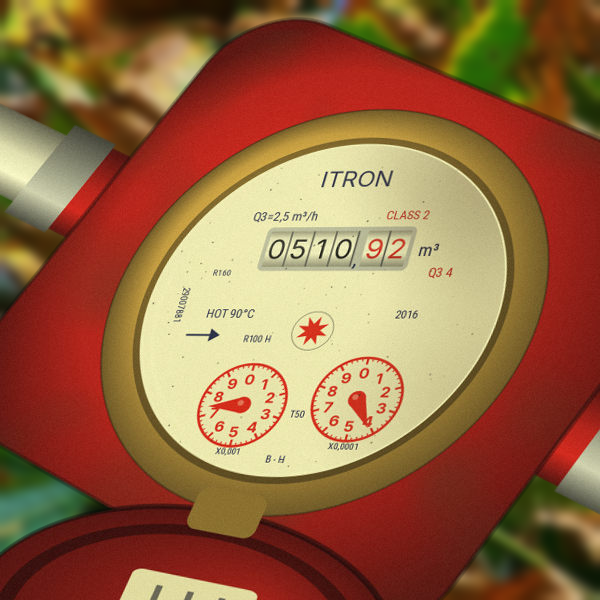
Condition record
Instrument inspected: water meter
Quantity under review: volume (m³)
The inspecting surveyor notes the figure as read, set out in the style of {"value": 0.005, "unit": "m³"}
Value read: {"value": 510.9274, "unit": "m³"}
